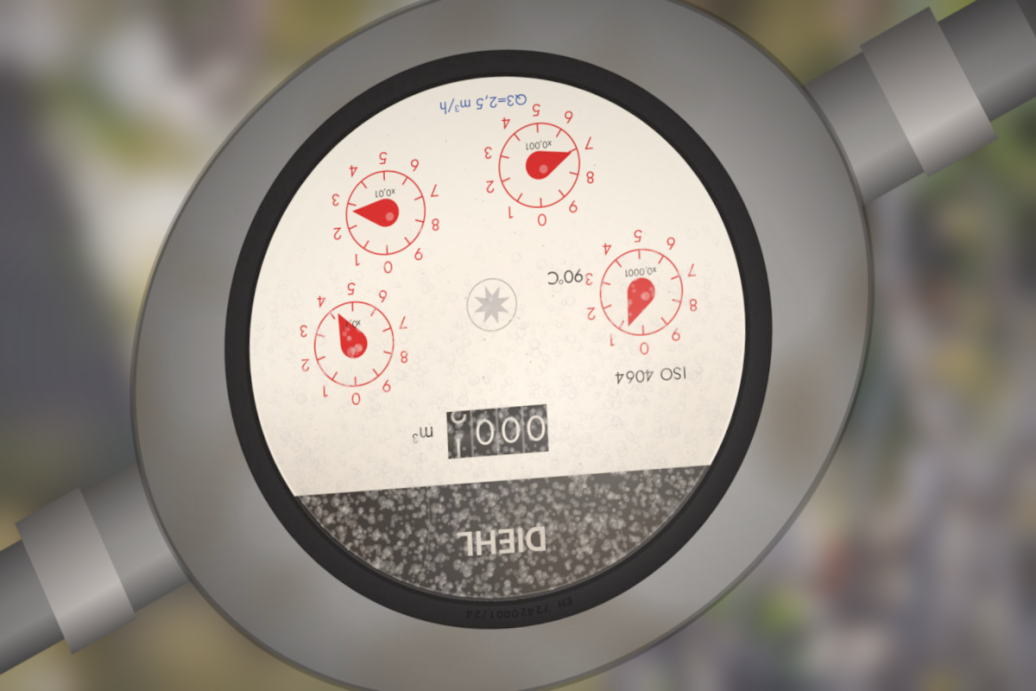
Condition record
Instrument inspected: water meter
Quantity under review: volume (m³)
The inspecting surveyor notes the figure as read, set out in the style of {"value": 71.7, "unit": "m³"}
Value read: {"value": 1.4270, "unit": "m³"}
